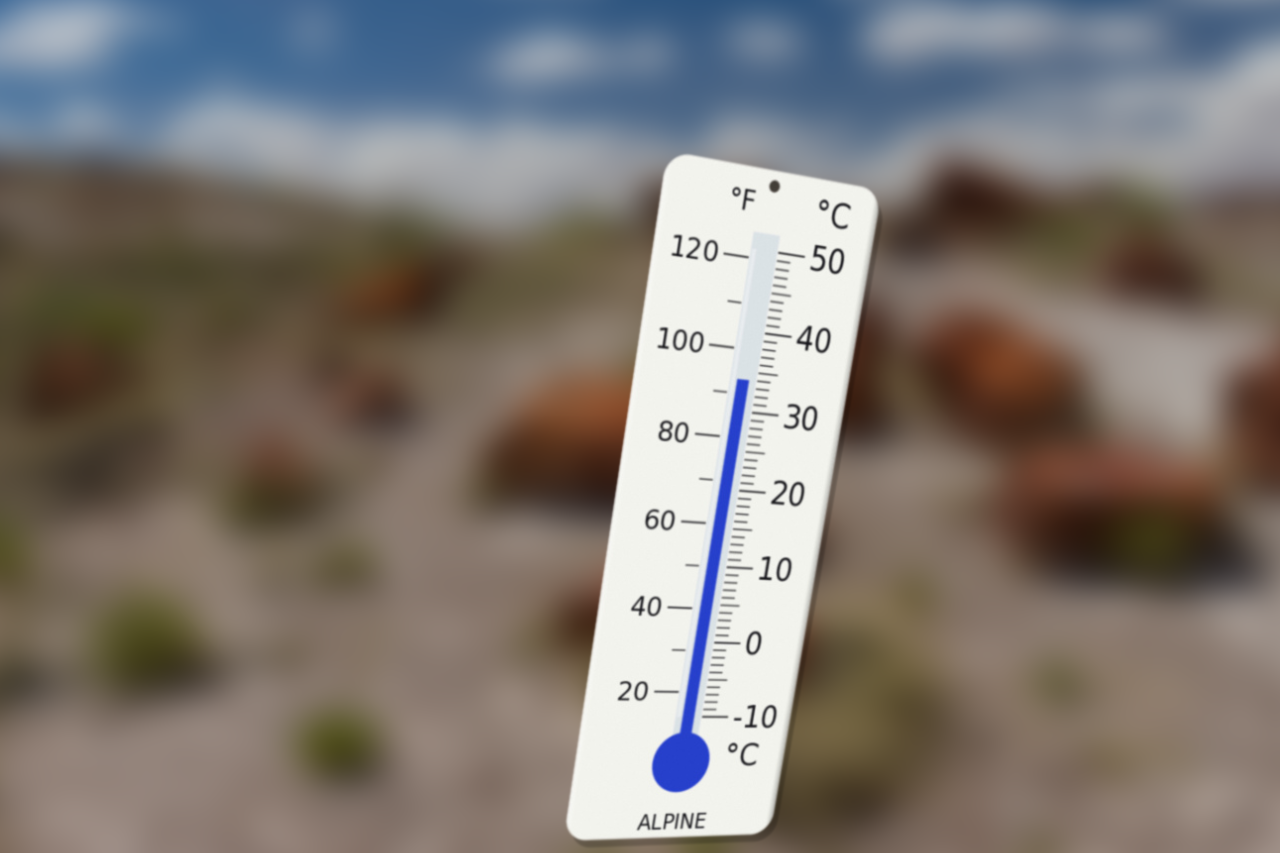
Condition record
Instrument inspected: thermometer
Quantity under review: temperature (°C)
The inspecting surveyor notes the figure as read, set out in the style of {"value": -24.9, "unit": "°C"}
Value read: {"value": 34, "unit": "°C"}
